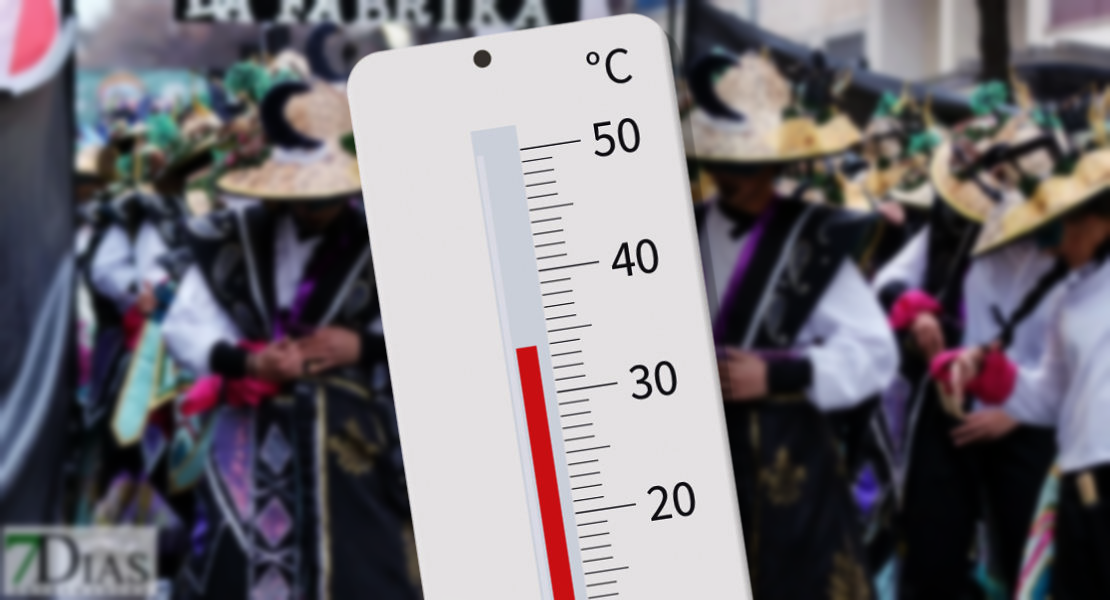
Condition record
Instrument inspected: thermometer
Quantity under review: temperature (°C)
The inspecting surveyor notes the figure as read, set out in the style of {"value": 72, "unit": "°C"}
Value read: {"value": 34, "unit": "°C"}
